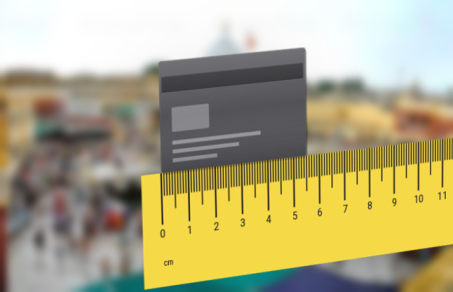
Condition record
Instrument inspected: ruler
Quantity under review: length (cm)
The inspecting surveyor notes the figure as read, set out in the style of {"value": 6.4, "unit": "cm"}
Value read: {"value": 5.5, "unit": "cm"}
